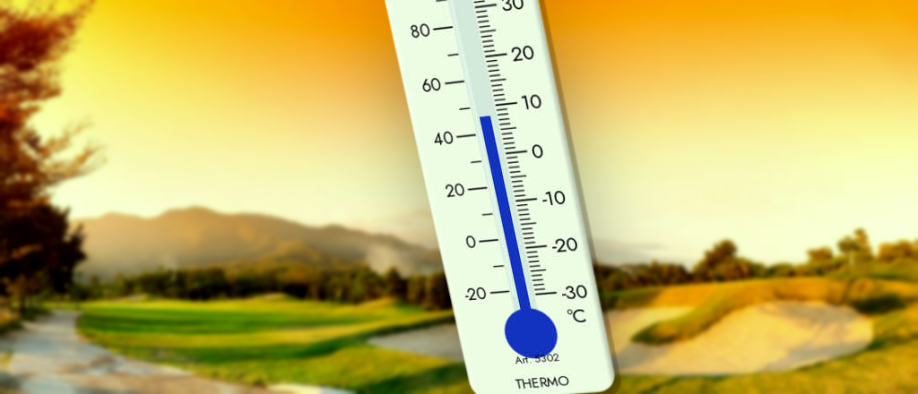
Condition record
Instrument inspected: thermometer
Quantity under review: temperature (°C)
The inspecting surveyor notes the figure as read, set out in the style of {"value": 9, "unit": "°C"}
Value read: {"value": 8, "unit": "°C"}
